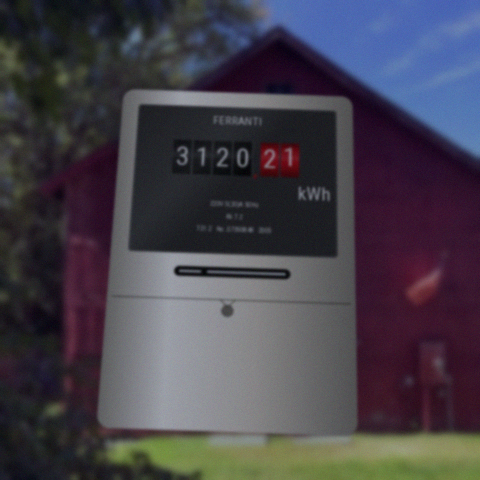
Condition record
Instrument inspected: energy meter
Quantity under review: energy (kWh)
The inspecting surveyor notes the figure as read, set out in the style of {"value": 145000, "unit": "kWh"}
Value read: {"value": 3120.21, "unit": "kWh"}
